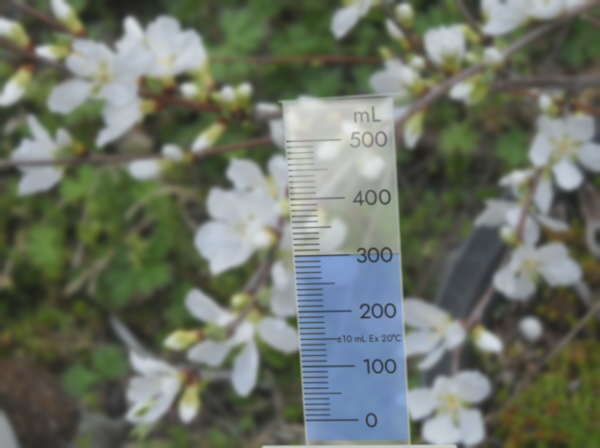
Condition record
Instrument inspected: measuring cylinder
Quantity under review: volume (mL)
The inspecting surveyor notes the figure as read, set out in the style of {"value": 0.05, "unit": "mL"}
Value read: {"value": 300, "unit": "mL"}
